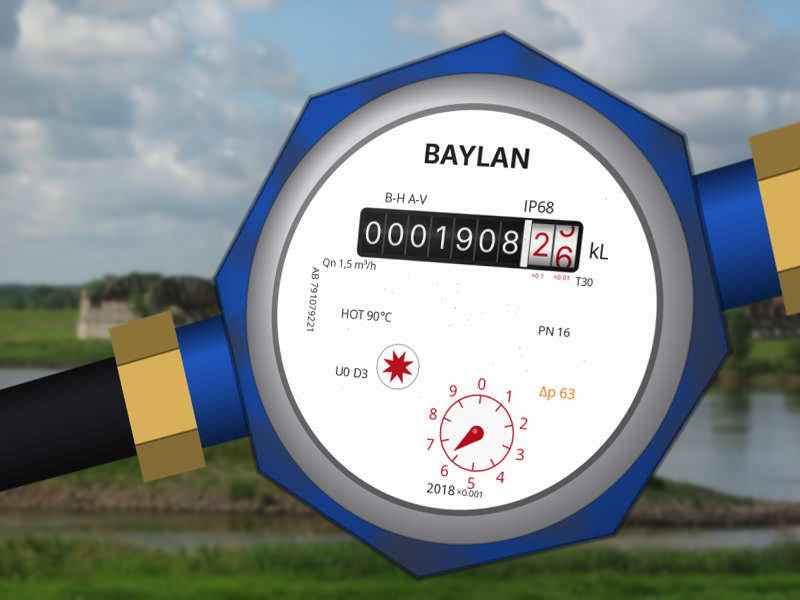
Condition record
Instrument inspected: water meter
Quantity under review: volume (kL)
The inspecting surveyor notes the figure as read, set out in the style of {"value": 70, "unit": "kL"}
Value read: {"value": 1908.256, "unit": "kL"}
